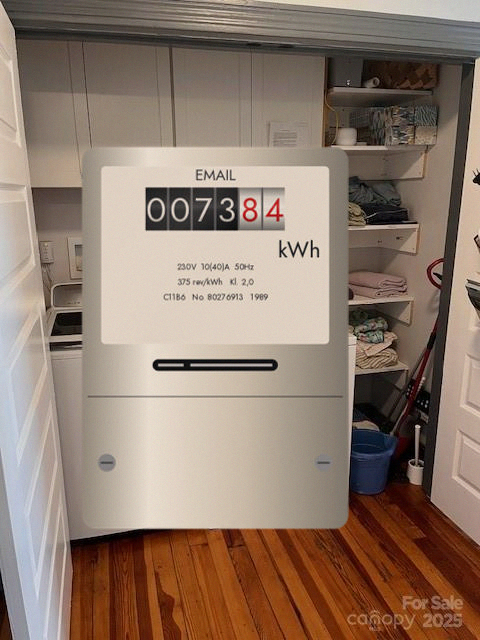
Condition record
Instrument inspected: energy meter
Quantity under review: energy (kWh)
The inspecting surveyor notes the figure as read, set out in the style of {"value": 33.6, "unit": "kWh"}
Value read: {"value": 73.84, "unit": "kWh"}
